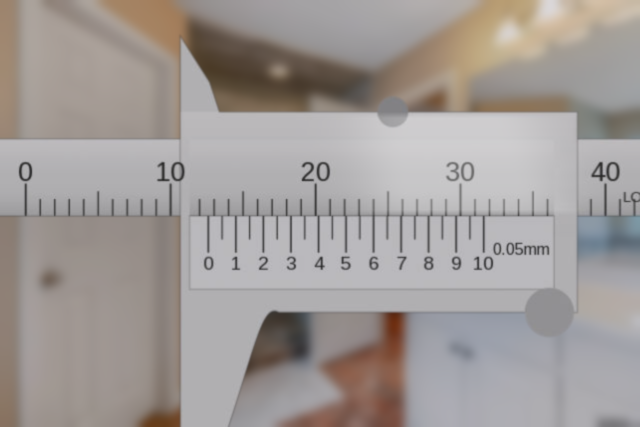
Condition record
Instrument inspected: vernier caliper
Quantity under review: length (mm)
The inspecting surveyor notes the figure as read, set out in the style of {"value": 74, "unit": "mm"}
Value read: {"value": 12.6, "unit": "mm"}
